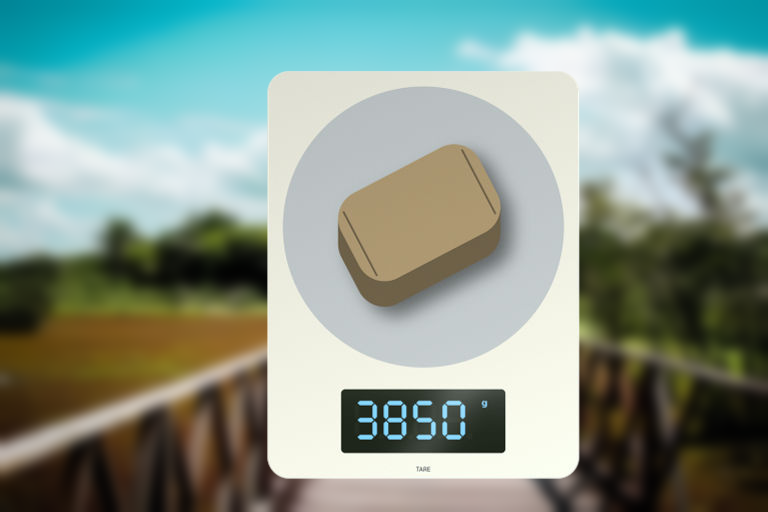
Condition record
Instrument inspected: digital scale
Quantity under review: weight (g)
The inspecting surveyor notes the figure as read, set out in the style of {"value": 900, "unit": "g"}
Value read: {"value": 3850, "unit": "g"}
